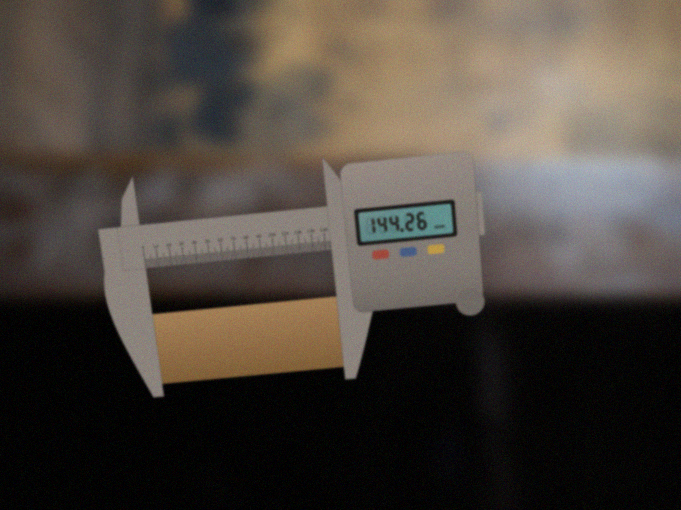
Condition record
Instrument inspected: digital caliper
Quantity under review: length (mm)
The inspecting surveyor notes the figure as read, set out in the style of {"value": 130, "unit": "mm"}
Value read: {"value": 144.26, "unit": "mm"}
